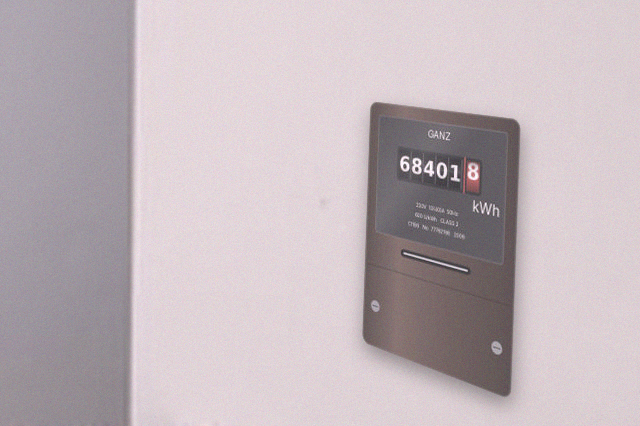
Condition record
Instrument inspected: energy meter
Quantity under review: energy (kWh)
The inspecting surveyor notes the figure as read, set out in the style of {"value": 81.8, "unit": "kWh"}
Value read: {"value": 68401.8, "unit": "kWh"}
